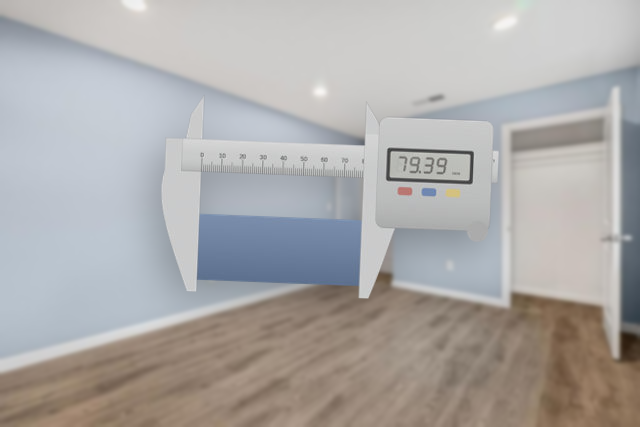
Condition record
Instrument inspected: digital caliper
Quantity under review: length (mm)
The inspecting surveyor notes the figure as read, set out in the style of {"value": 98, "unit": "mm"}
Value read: {"value": 79.39, "unit": "mm"}
